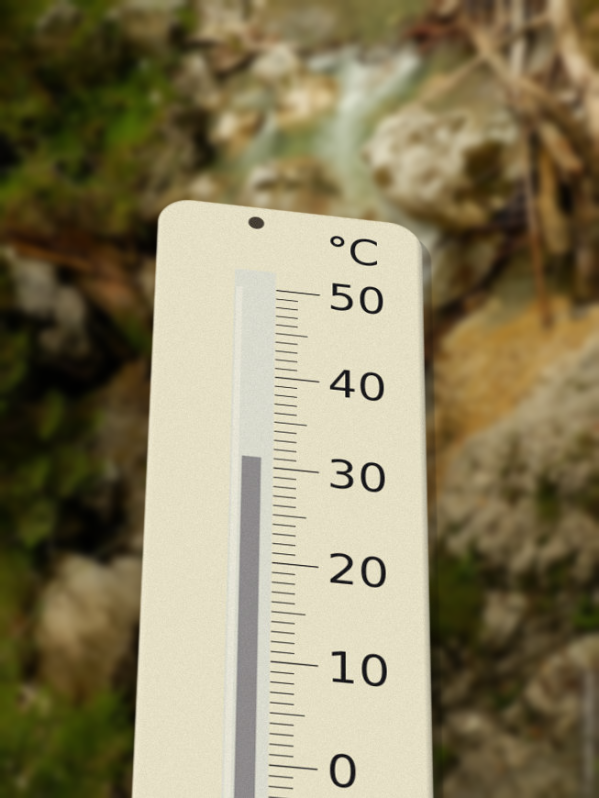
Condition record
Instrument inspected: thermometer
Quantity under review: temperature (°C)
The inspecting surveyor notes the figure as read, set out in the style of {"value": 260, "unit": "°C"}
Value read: {"value": 31, "unit": "°C"}
